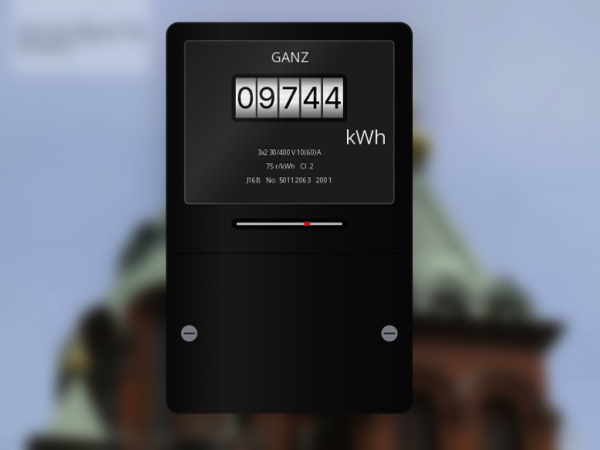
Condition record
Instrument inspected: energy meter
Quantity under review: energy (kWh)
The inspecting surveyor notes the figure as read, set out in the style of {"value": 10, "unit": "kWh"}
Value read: {"value": 9744, "unit": "kWh"}
